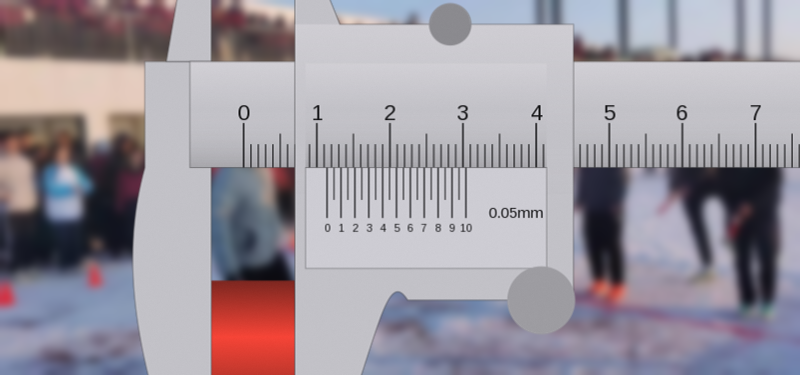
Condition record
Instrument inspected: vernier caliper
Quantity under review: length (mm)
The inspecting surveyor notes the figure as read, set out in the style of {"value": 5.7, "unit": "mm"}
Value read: {"value": 11.4, "unit": "mm"}
